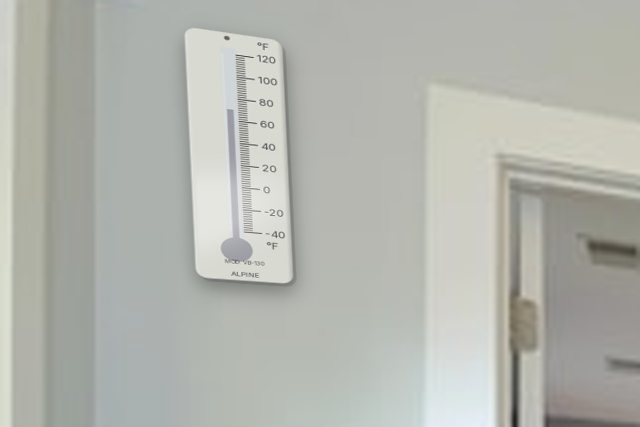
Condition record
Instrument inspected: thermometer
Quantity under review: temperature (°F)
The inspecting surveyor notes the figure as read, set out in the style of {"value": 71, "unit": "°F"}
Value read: {"value": 70, "unit": "°F"}
